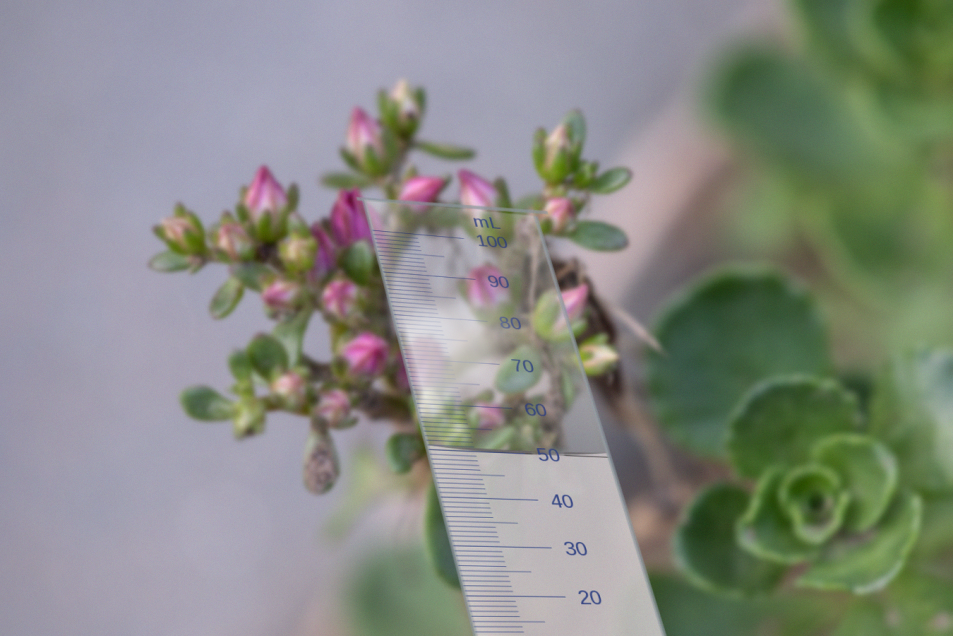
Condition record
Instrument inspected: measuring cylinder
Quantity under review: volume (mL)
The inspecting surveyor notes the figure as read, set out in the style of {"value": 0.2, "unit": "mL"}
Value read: {"value": 50, "unit": "mL"}
